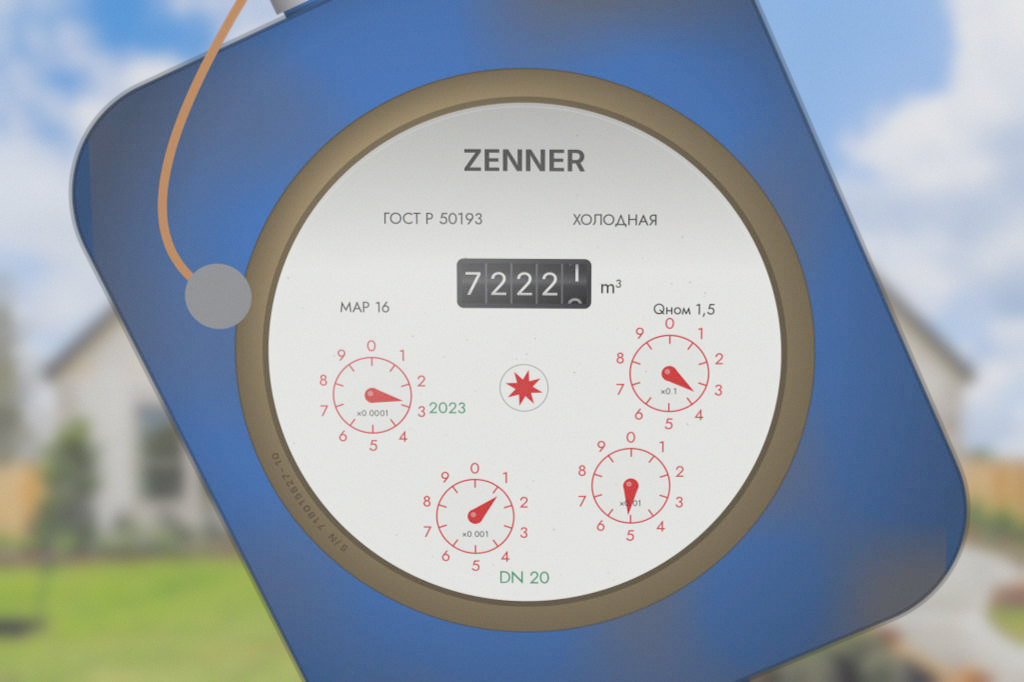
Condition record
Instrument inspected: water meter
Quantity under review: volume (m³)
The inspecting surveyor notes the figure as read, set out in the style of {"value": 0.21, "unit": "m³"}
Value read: {"value": 72221.3512, "unit": "m³"}
